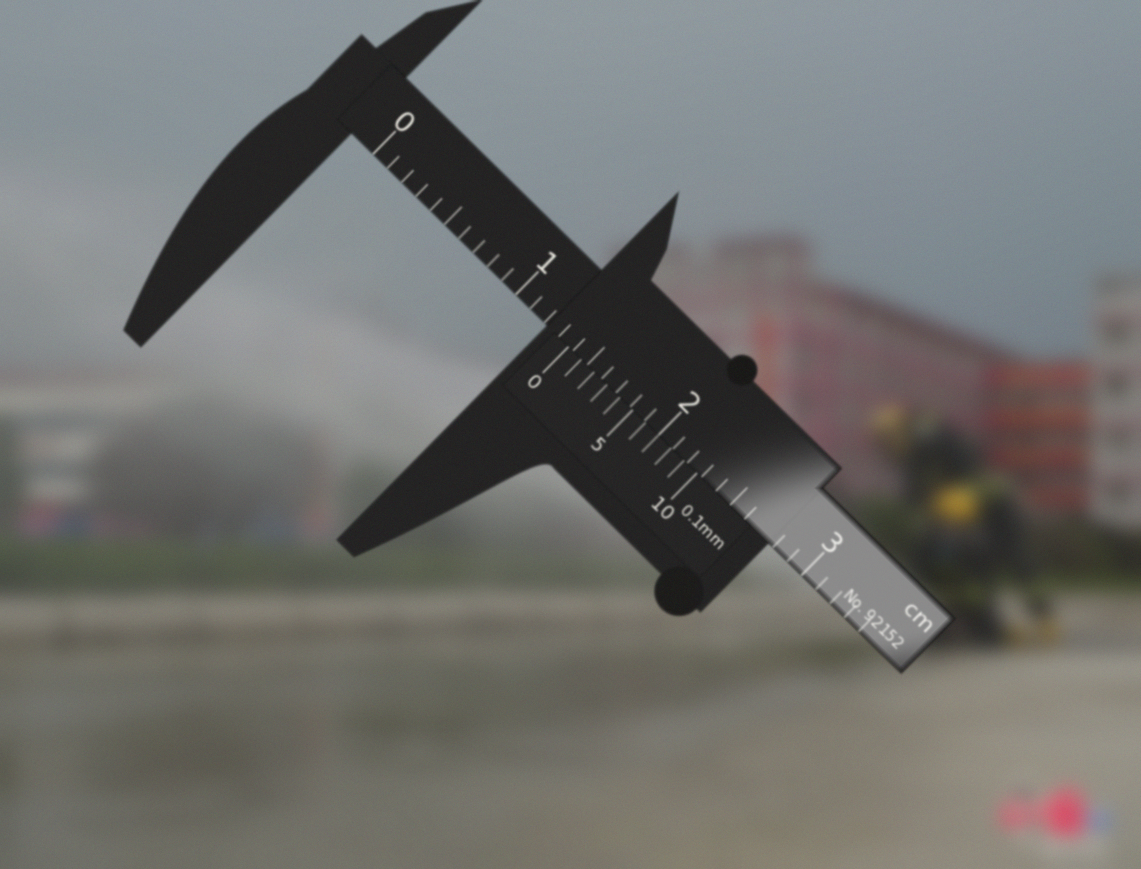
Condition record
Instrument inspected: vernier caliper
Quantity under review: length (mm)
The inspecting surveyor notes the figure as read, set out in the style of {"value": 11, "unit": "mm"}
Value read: {"value": 13.7, "unit": "mm"}
